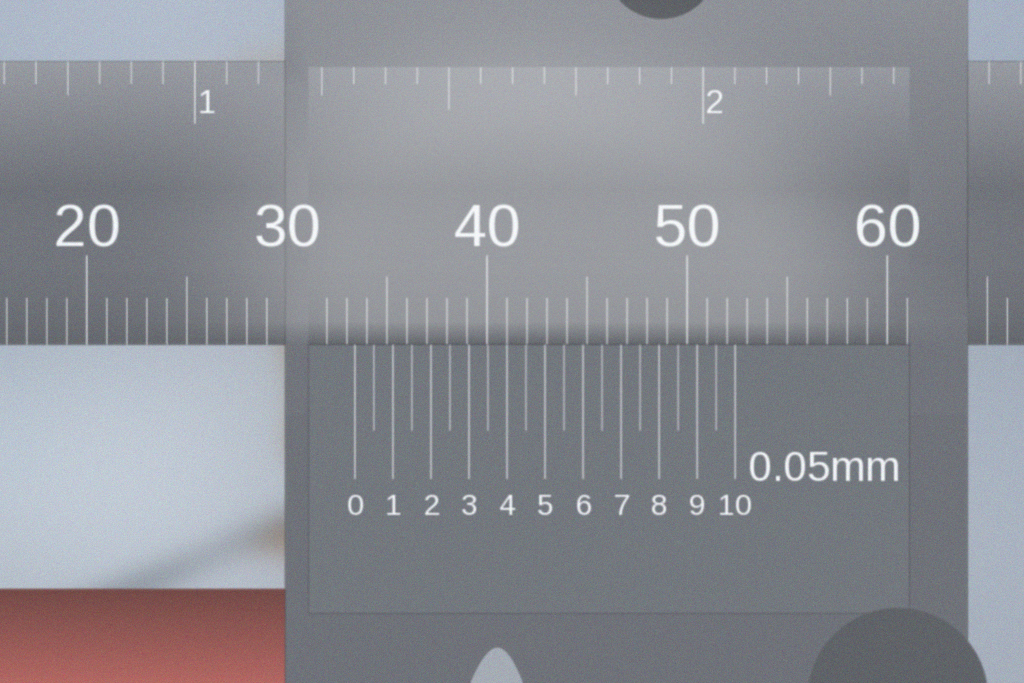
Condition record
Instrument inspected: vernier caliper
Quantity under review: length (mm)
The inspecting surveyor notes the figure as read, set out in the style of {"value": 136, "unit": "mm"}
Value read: {"value": 33.4, "unit": "mm"}
